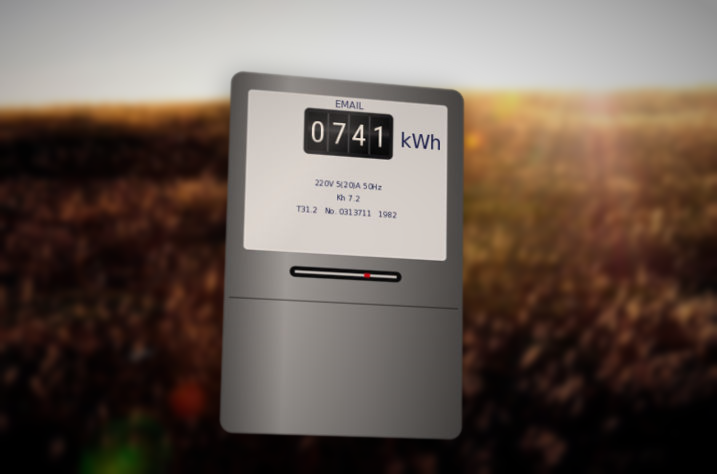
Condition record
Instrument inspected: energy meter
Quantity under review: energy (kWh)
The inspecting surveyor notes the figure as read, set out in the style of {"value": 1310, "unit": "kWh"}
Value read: {"value": 741, "unit": "kWh"}
